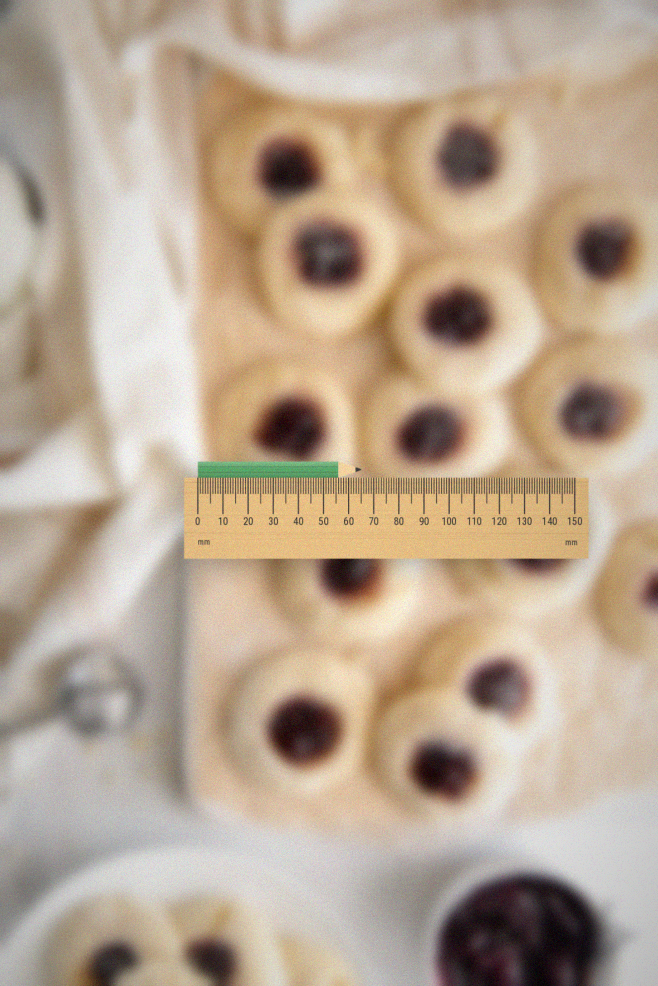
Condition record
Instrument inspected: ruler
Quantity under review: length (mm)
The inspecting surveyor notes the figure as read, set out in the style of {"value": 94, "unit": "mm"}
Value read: {"value": 65, "unit": "mm"}
